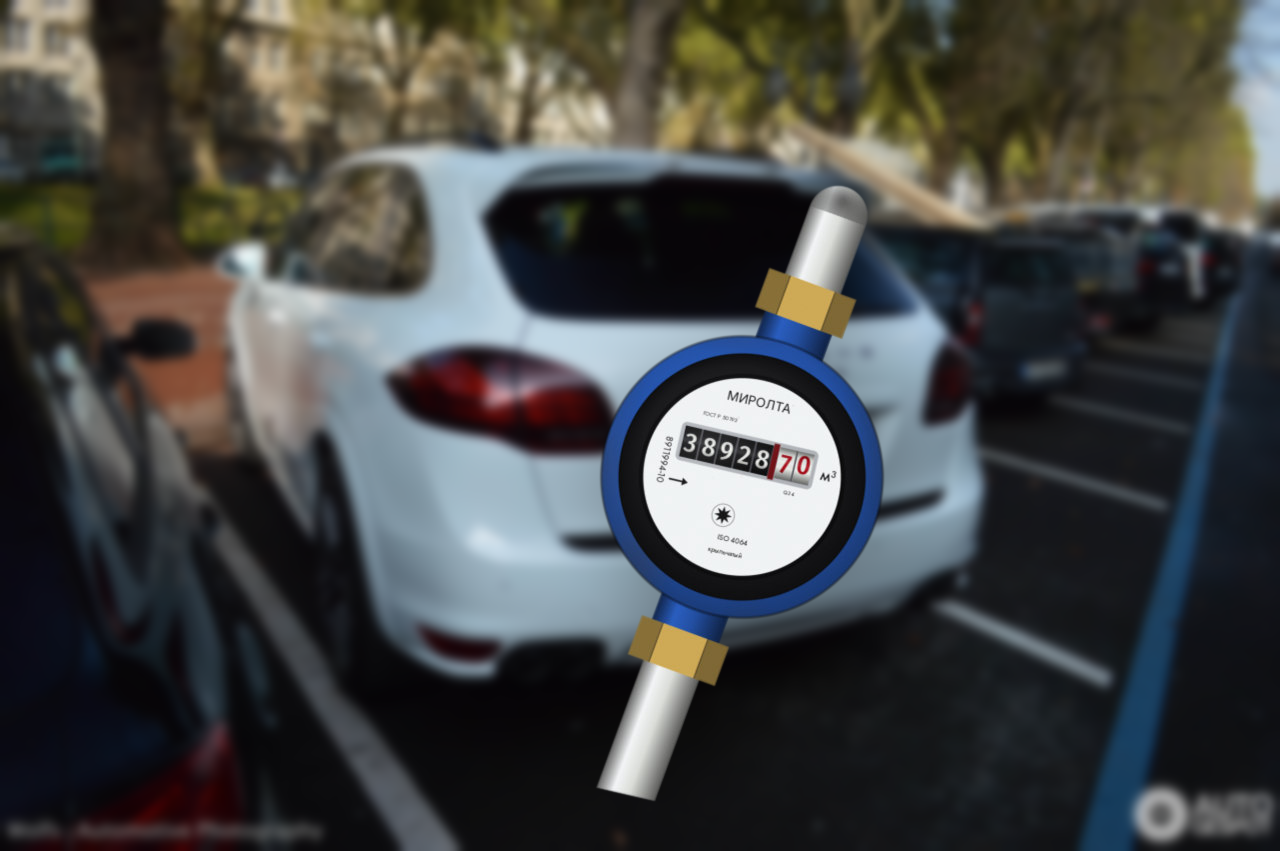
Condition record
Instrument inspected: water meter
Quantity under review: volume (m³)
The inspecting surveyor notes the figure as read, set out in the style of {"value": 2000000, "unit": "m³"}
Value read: {"value": 38928.70, "unit": "m³"}
